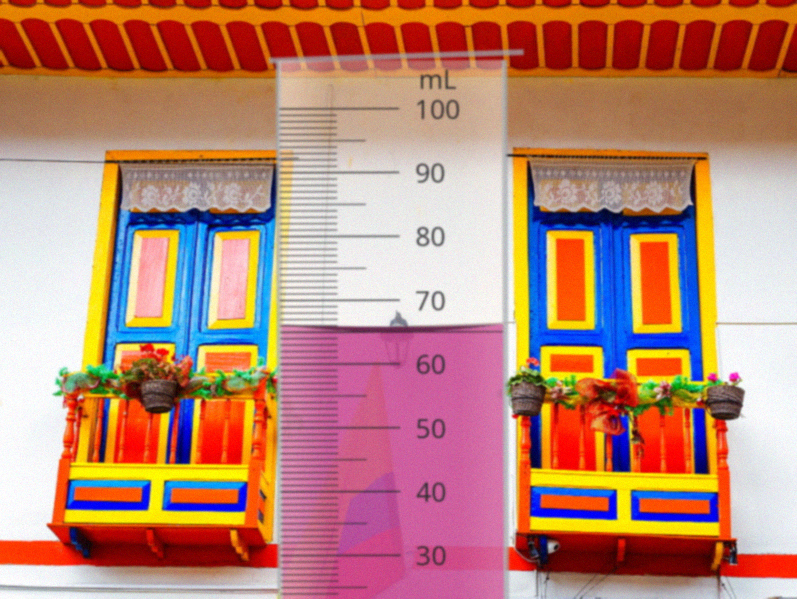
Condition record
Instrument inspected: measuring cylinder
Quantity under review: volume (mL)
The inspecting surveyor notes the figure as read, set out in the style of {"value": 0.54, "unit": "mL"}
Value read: {"value": 65, "unit": "mL"}
